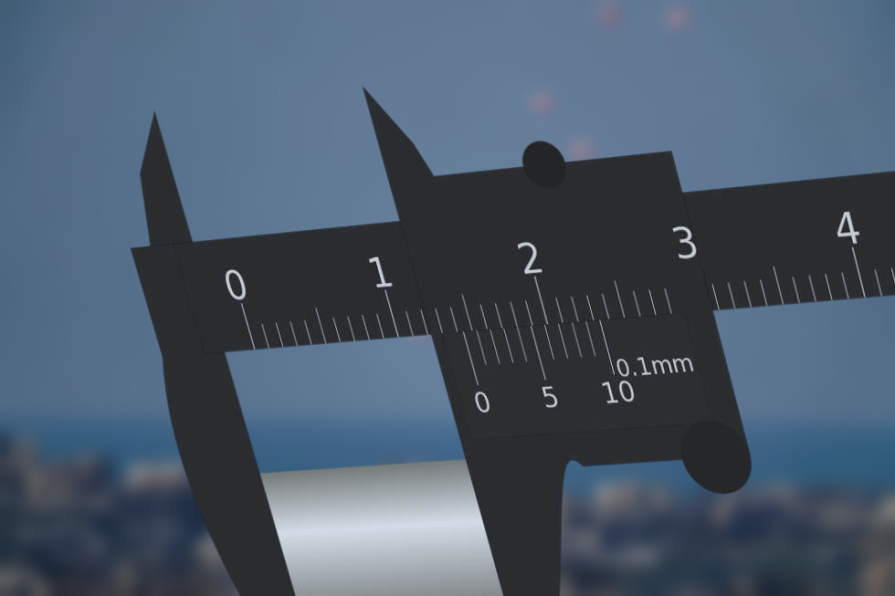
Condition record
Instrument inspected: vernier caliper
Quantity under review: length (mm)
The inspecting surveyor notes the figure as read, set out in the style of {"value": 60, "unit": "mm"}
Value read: {"value": 14.4, "unit": "mm"}
